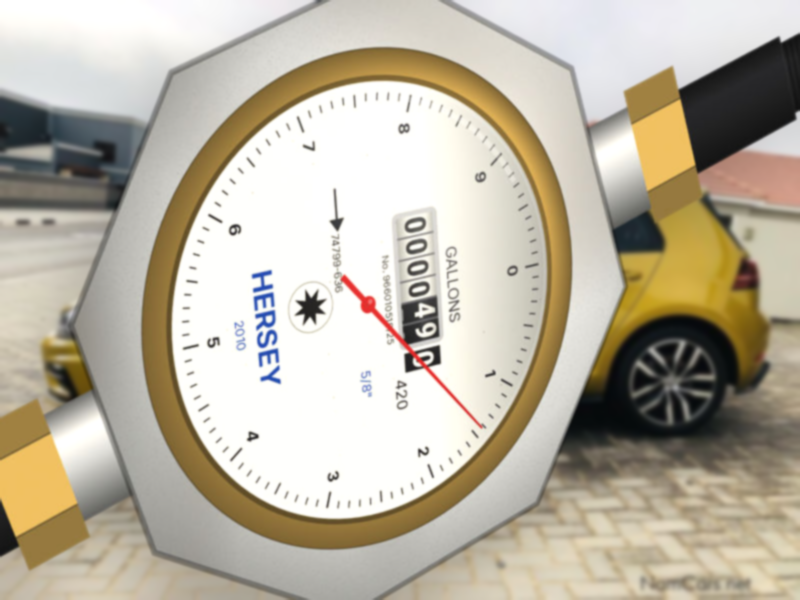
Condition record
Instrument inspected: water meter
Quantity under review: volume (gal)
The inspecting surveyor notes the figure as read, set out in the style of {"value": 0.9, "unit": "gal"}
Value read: {"value": 491.4, "unit": "gal"}
